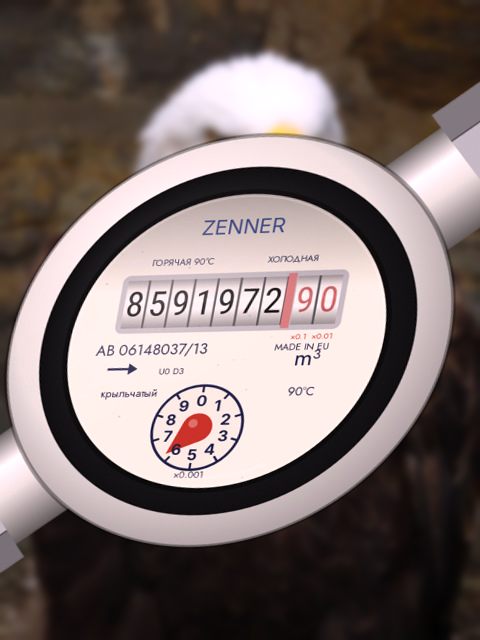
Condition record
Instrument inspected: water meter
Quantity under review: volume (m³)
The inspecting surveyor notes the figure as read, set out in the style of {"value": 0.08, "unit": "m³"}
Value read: {"value": 8591972.906, "unit": "m³"}
